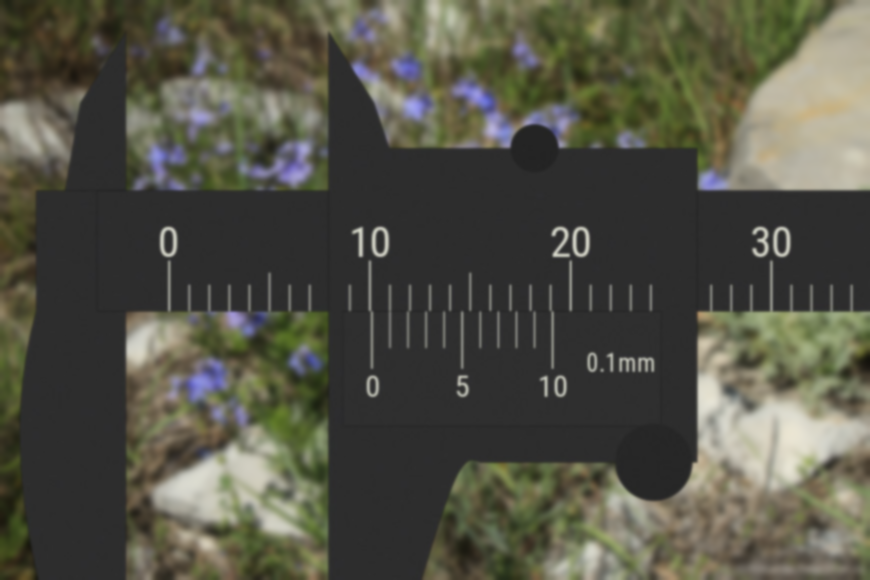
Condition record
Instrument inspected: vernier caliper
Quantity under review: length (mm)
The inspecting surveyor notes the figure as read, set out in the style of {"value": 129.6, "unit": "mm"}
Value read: {"value": 10.1, "unit": "mm"}
